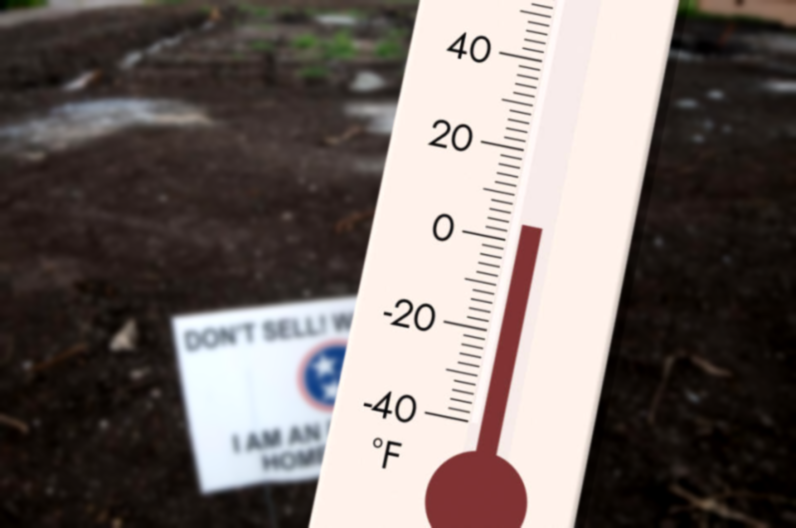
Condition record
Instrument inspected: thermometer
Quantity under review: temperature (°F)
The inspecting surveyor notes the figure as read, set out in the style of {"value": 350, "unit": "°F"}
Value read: {"value": 4, "unit": "°F"}
